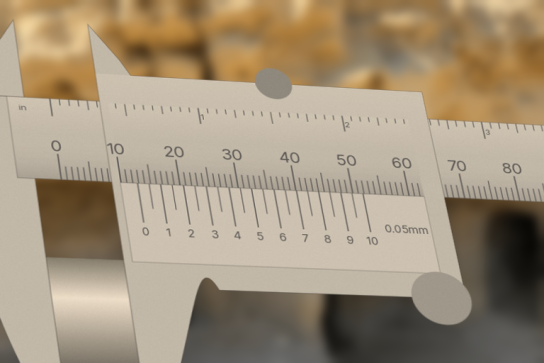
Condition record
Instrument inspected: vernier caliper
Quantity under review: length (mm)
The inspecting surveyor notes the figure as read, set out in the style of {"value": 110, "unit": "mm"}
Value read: {"value": 12.8, "unit": "mm"}
